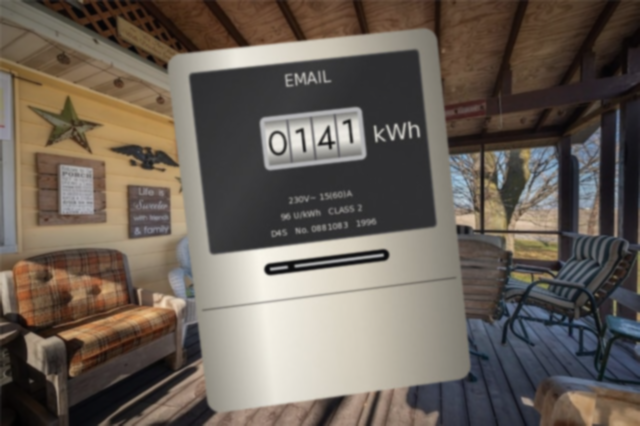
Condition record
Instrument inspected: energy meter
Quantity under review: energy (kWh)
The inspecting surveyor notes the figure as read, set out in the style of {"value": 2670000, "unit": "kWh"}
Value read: {"value": 141, "unit": "kWh"}
